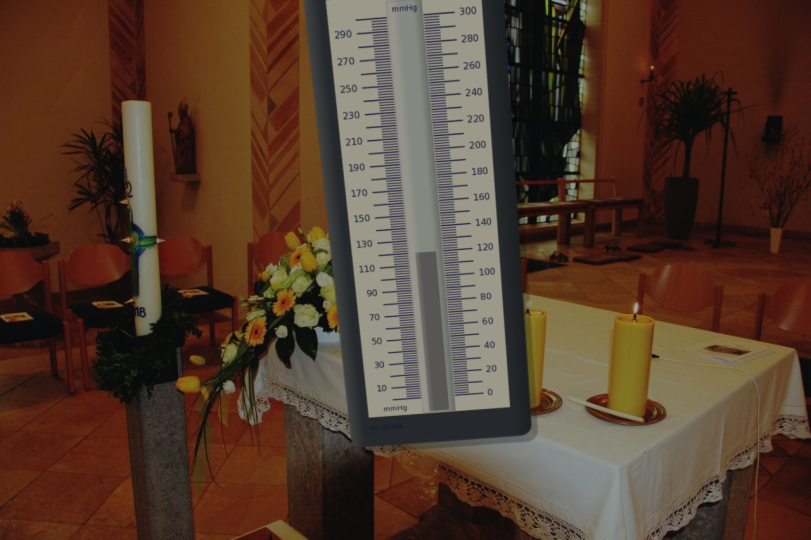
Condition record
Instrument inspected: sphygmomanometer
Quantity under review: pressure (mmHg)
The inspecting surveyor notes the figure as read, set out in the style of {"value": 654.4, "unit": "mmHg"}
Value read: {"value": 120, "unit": "mmHg"}
